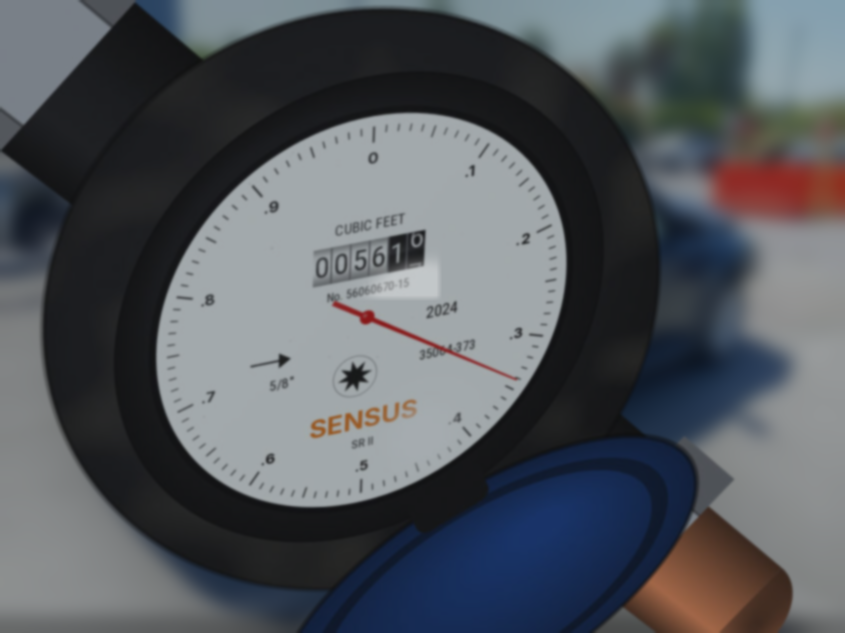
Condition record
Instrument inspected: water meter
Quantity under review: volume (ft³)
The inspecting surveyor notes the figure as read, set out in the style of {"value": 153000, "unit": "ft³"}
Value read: {"value": 5616.34, "unit": "ft³"}
